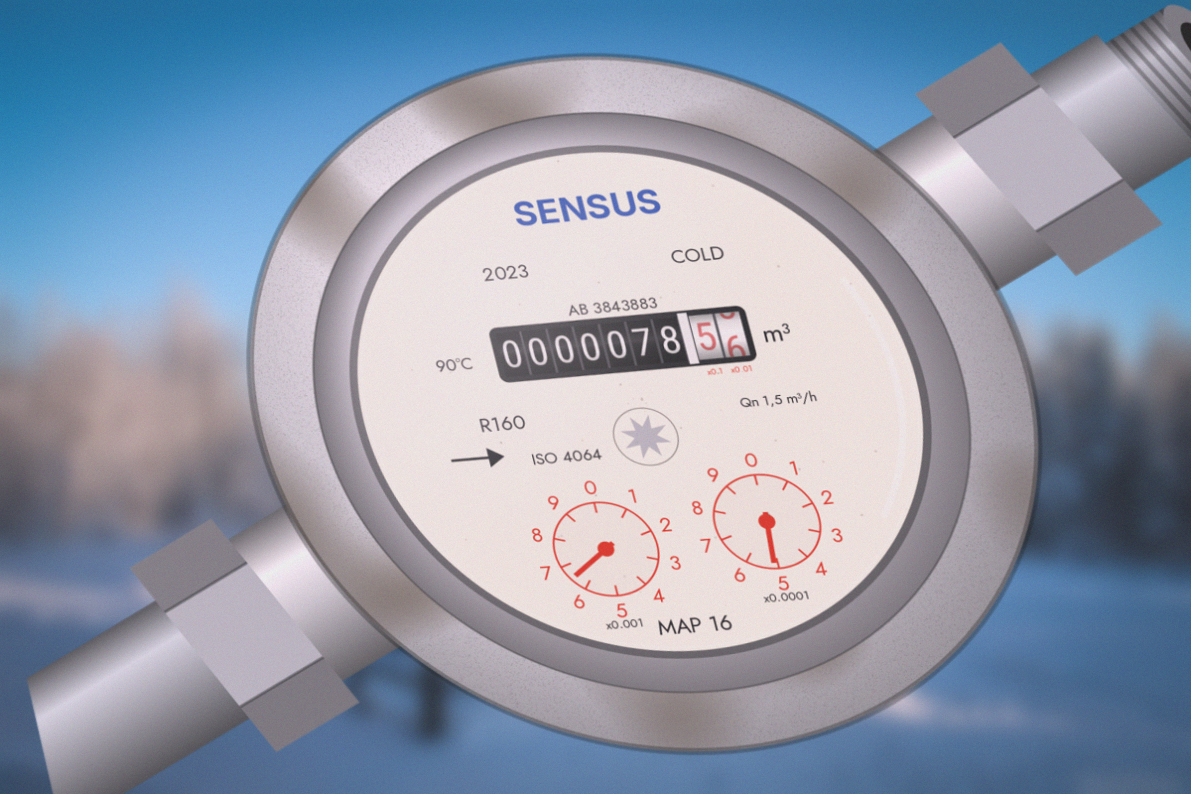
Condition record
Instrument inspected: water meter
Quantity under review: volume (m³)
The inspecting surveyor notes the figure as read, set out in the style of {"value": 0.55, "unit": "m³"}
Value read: {"value": 78.5565, "unit": "m³"}
